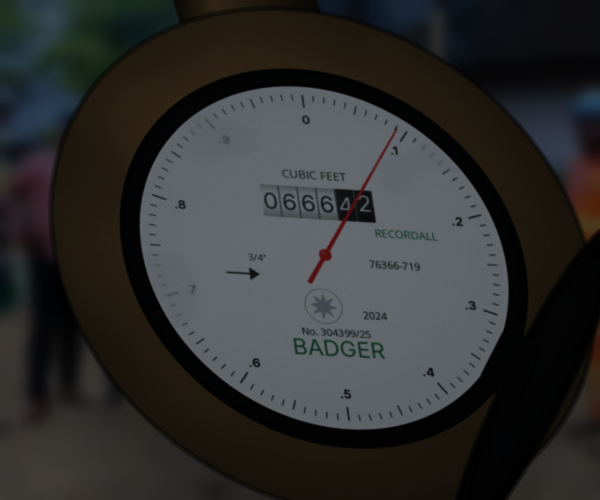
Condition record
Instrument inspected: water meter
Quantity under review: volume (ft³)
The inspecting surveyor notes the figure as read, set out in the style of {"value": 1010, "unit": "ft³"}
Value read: {"value": 66642.09, "unit": "ft³"}
